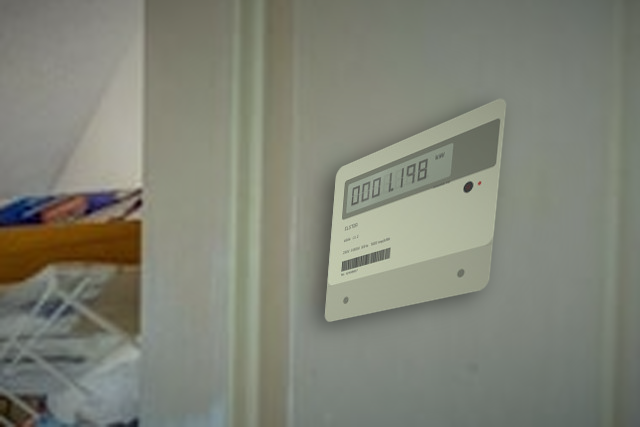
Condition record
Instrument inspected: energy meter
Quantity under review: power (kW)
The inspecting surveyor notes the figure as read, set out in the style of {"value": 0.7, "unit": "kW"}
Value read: {"value": 1.198, "unit": "kW"}
